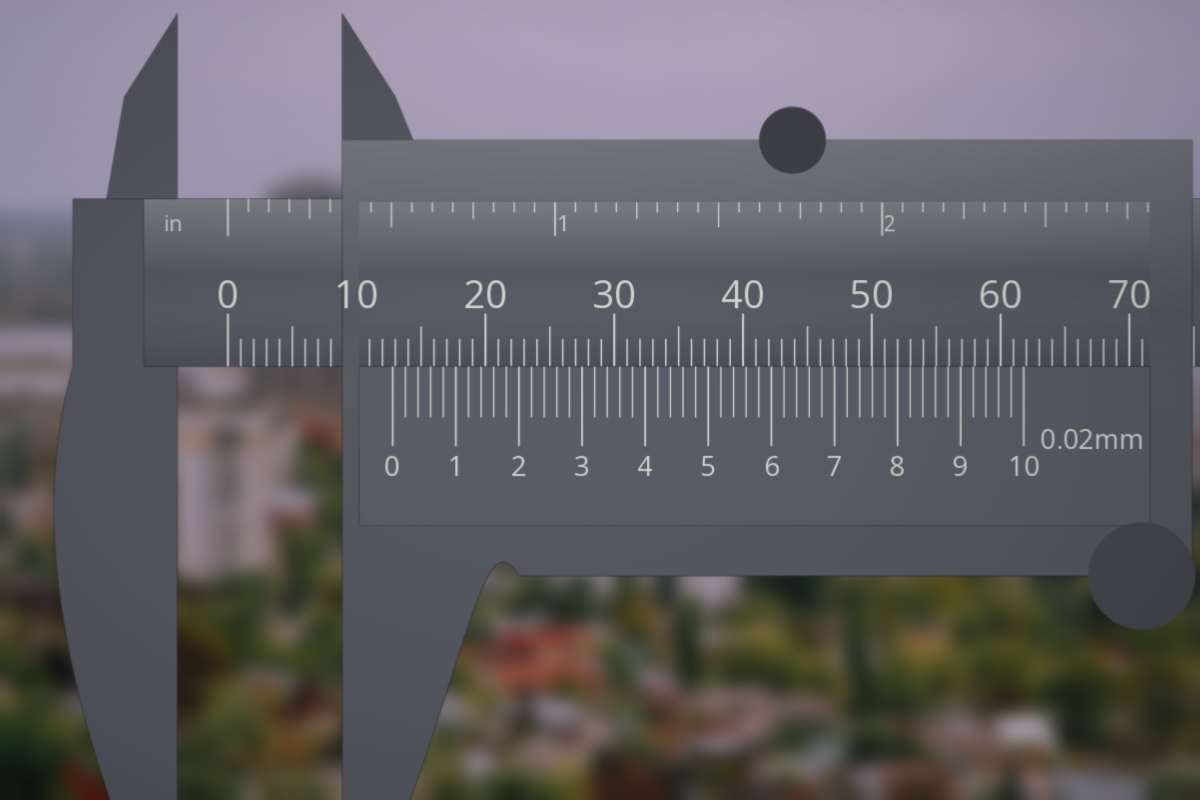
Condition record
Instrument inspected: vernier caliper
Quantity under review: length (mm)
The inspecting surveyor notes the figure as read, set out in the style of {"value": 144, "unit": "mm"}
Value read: {"value": 12.8, "unit": "mm"}
